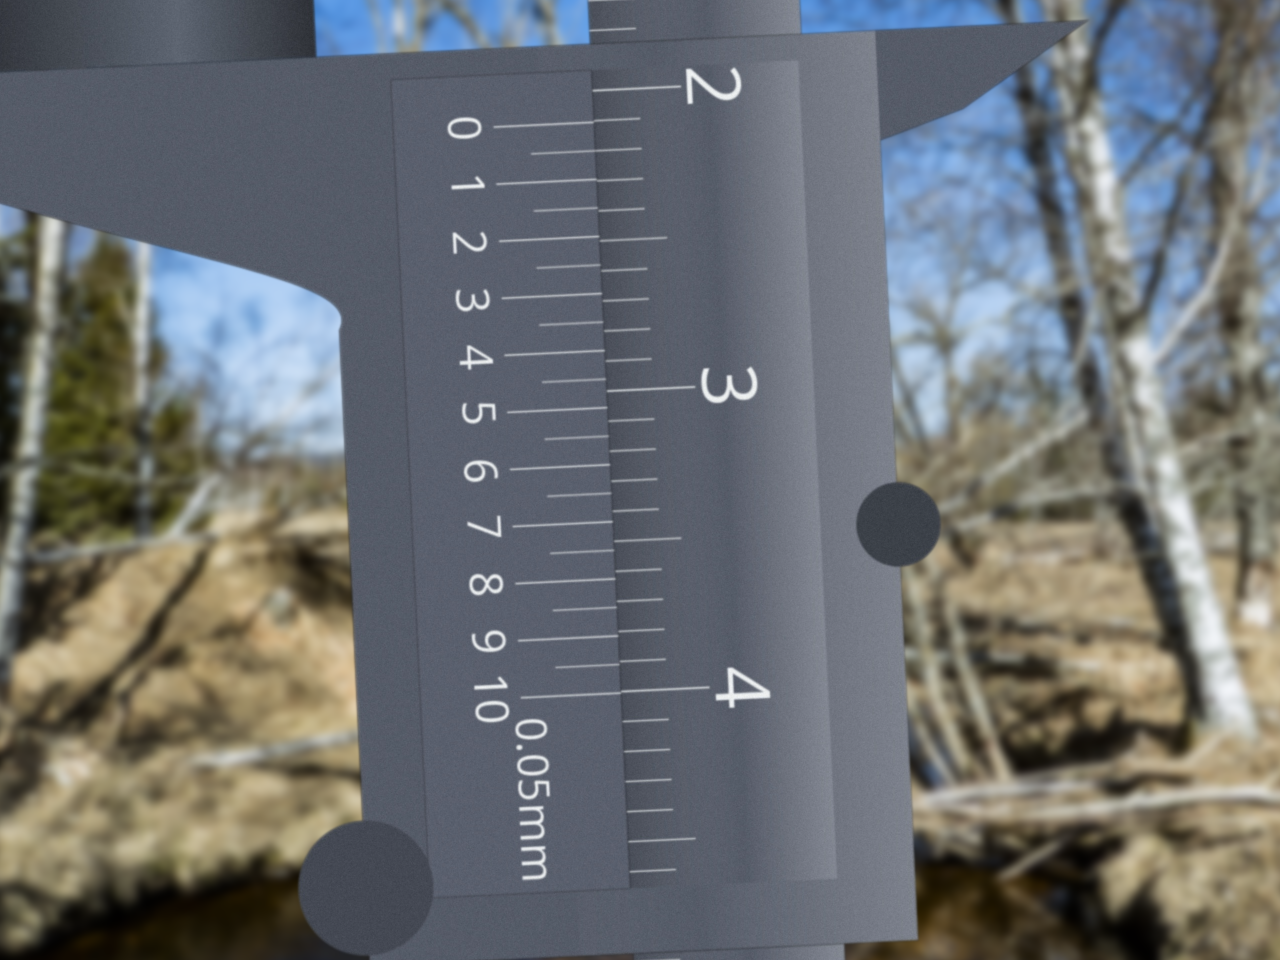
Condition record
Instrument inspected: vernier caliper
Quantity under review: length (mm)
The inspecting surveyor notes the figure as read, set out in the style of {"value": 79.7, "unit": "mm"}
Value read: {"value": 21.05, "unit": "mm"}
